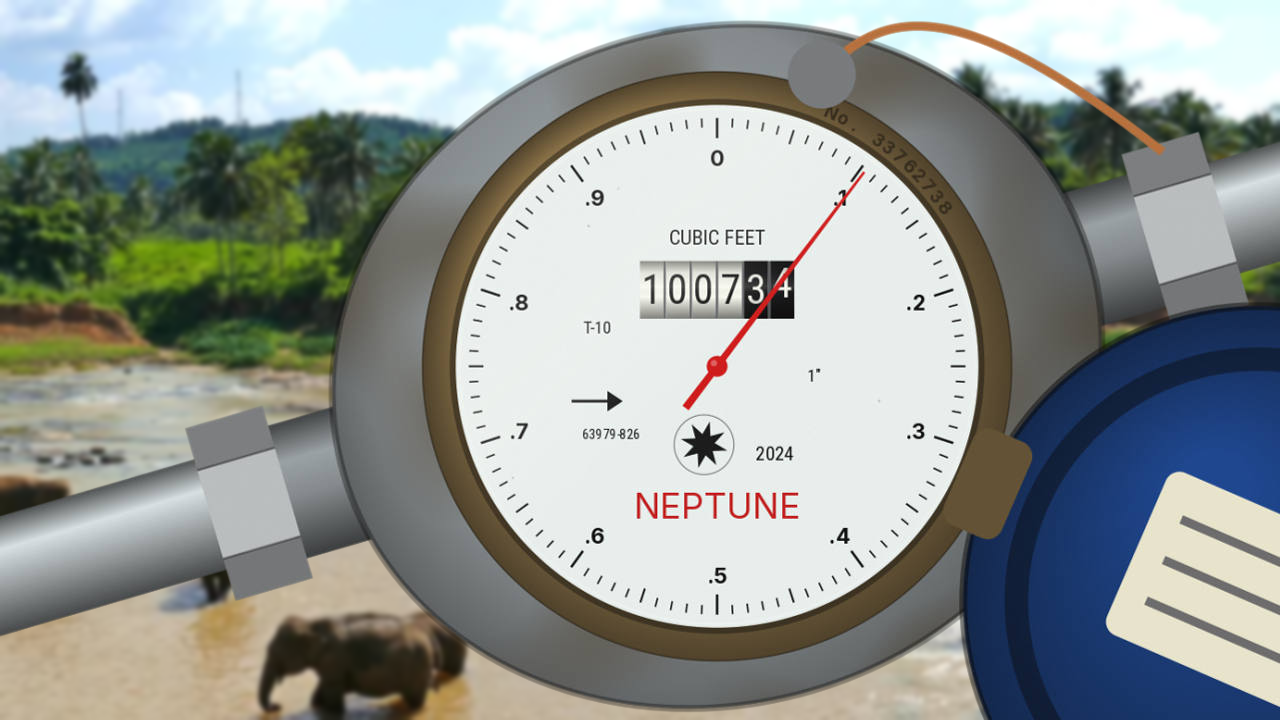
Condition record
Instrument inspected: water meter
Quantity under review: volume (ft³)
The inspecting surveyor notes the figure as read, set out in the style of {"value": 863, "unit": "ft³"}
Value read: {"value": 100734.10, "unit": "ft³"}
